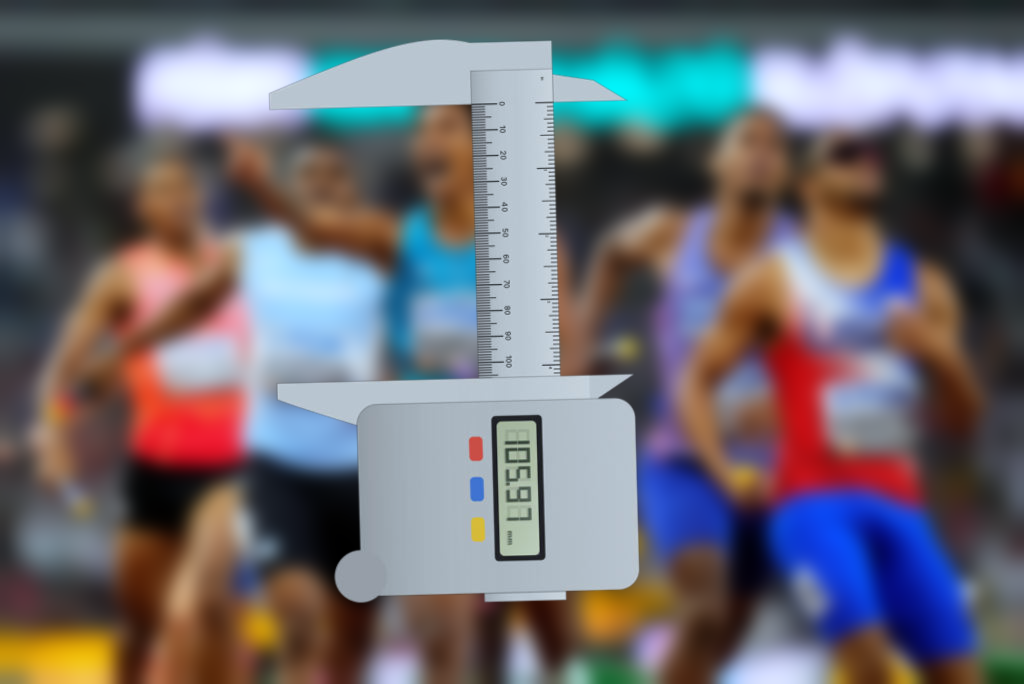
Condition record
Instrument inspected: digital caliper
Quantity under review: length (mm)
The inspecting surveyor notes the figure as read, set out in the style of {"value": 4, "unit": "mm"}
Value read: {"value": 105.97, "unit": "mm"}
